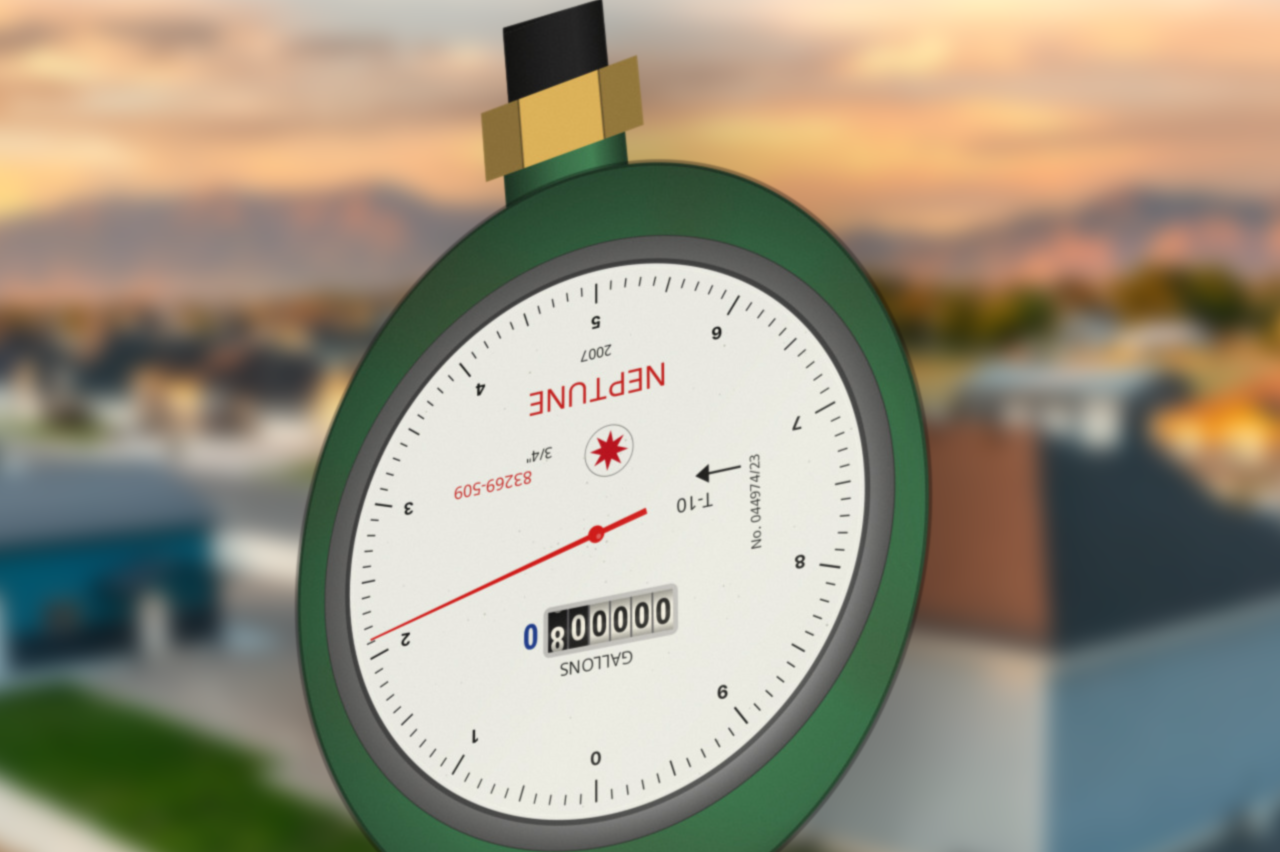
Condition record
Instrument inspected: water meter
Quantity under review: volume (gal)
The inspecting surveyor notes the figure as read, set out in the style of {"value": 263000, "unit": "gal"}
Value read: {"value": 82.1, "unit": "gal"}
